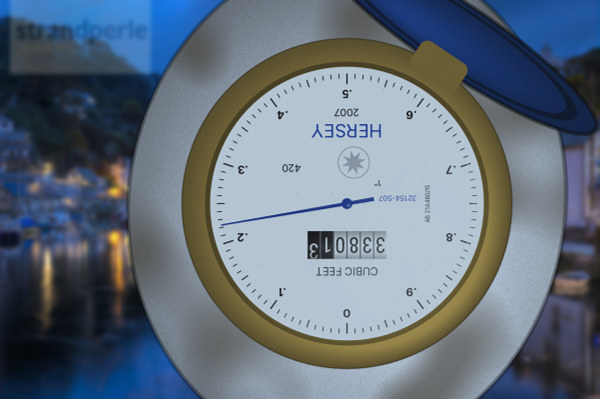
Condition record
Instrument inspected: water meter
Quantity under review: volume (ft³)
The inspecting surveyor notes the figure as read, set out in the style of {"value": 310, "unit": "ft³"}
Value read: {"value": 338013.22, "unit": "ft³"}
